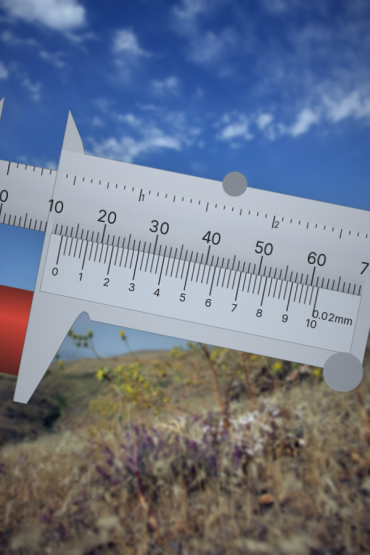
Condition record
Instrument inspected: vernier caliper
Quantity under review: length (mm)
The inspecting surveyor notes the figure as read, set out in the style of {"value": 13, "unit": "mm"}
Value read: {"value": 12.4, "unit": "mm"}
